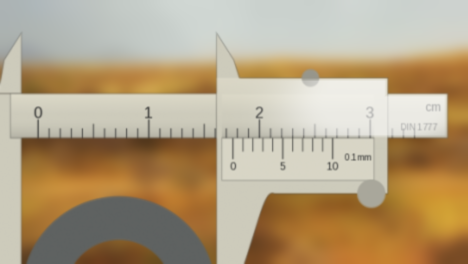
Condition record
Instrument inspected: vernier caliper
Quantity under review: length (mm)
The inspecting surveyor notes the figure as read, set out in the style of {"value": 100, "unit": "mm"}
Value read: {"value": 17.6, "unit": "mm"}
